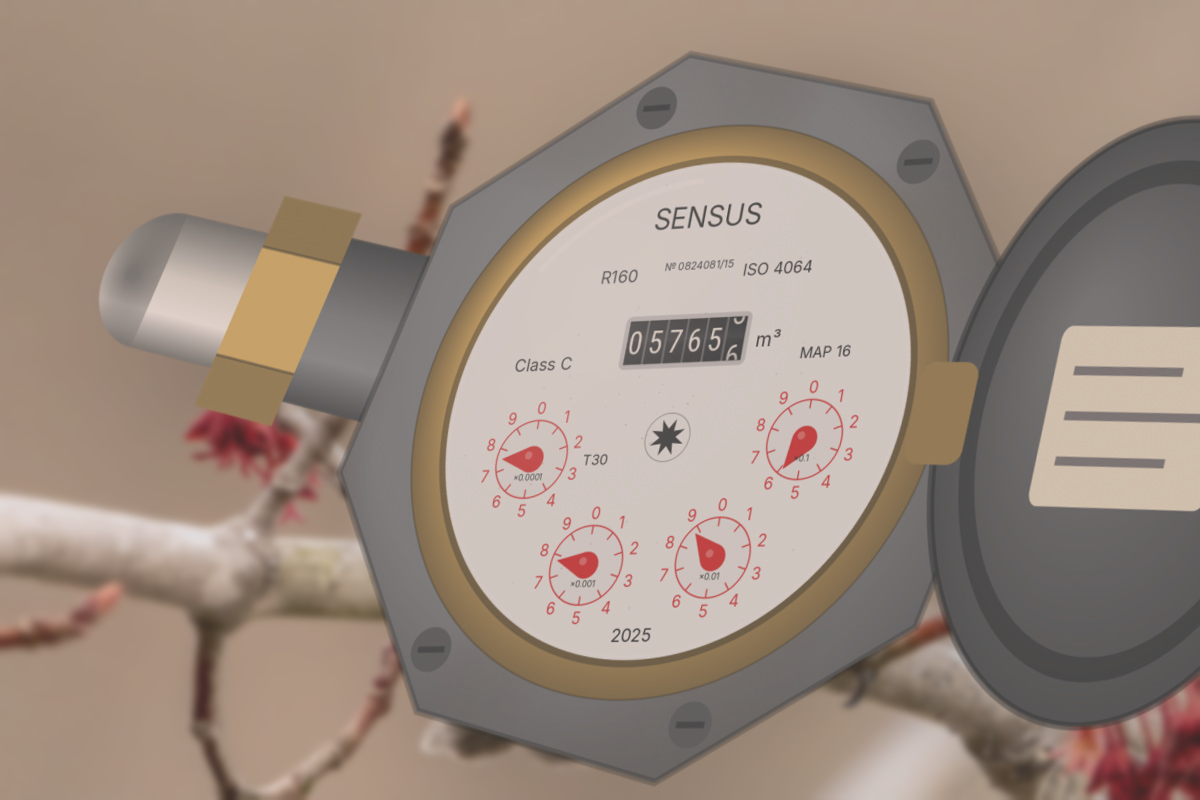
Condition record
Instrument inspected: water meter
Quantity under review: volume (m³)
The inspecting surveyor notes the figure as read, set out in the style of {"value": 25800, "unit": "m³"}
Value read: {"value": 57655.5877, "unit": "m³"}
